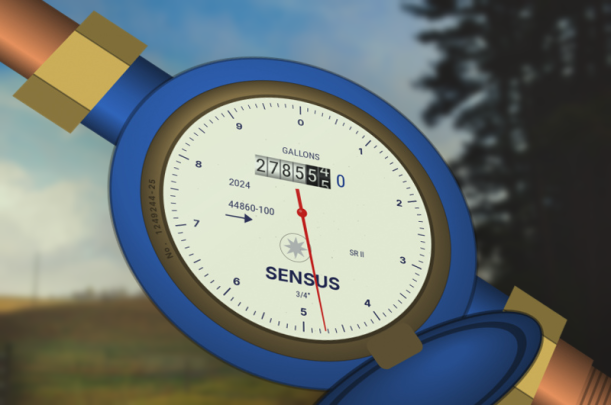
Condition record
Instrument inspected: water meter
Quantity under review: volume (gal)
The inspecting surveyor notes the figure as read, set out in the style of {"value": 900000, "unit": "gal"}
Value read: {"value": 2785544.7, "unit": "gal"}
